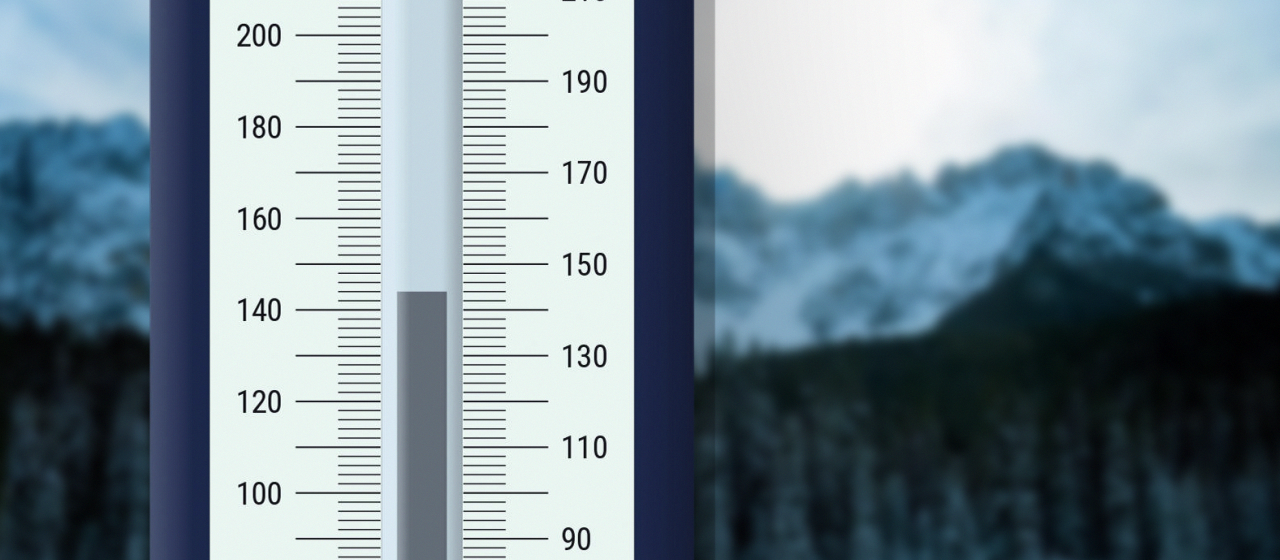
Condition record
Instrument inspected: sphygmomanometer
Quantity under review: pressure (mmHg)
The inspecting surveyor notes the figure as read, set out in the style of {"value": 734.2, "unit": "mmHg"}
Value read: {"value": 144, "unit": "mmHg"}
